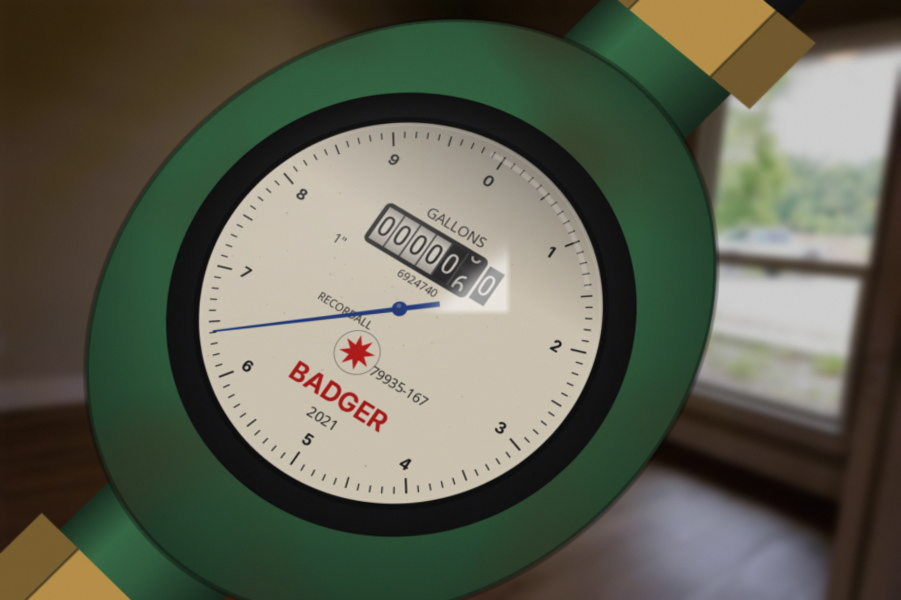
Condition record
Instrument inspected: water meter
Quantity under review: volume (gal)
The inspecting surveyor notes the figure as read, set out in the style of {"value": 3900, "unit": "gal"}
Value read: {"value": 56.4, "unit": "gal"}
